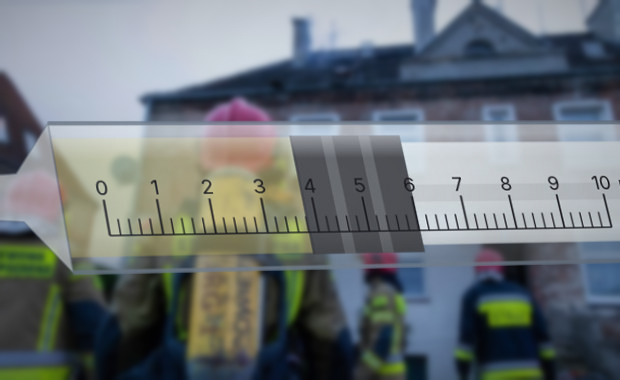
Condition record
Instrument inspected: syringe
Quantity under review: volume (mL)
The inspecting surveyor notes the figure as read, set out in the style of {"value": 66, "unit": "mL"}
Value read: {"value": 3.8, "unit": "mL"}
